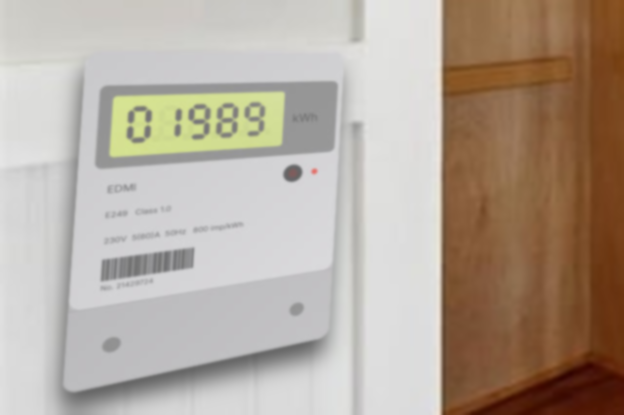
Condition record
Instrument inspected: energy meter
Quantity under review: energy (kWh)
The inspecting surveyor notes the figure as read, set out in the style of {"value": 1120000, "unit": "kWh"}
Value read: {"value": 1989, "unit": "kWh"}
